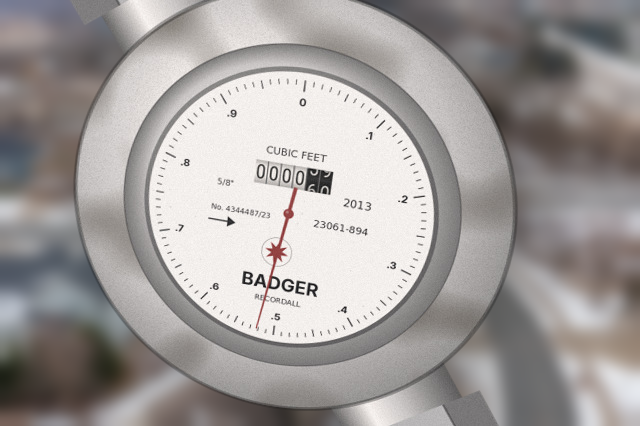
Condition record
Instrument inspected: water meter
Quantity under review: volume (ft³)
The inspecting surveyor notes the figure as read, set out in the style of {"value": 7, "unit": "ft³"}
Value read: {"value": 59.52, "unit": "ft³"}
